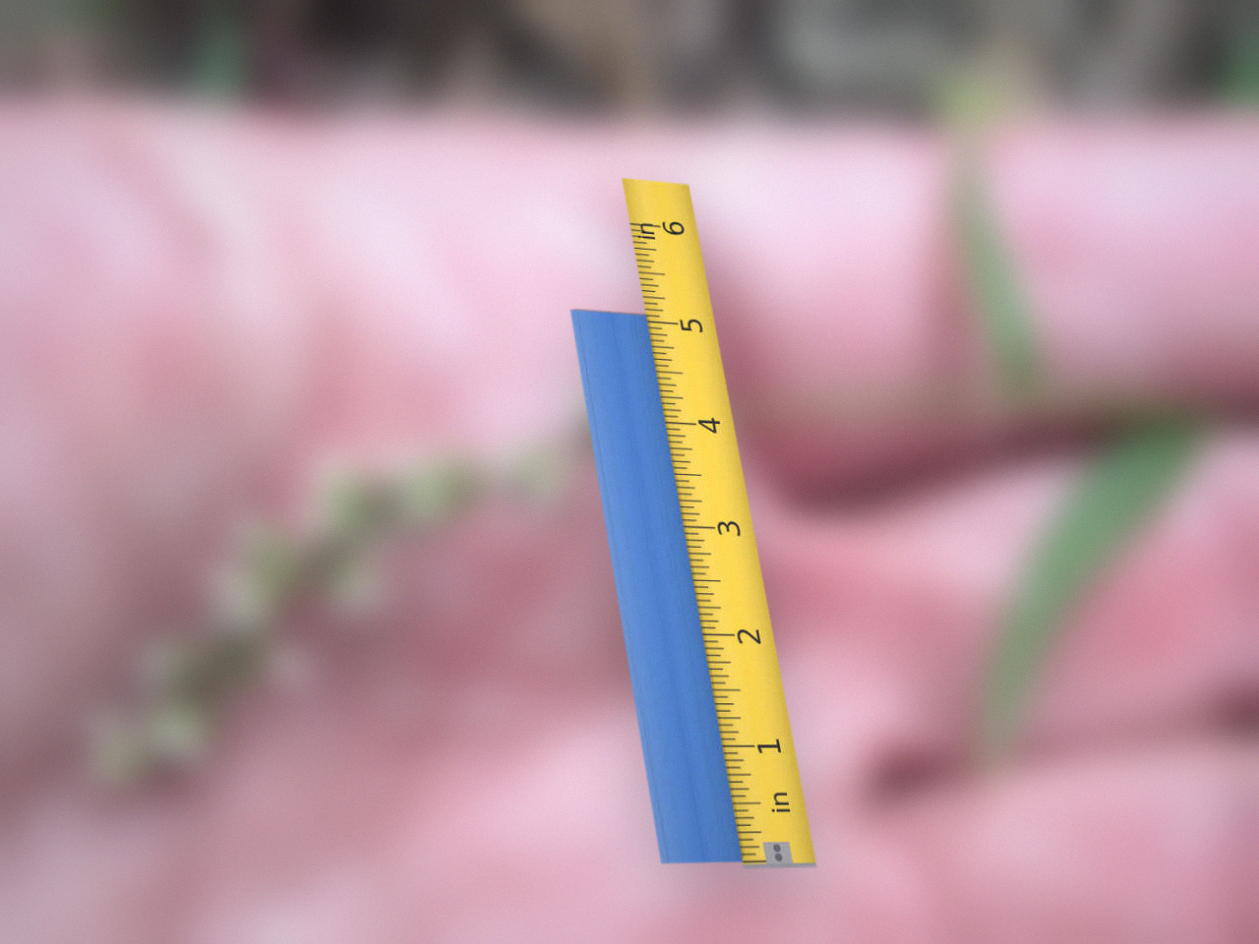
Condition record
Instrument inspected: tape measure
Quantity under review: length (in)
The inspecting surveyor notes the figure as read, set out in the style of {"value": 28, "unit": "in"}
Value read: {"value": 5.0625, "unit": "in"}
